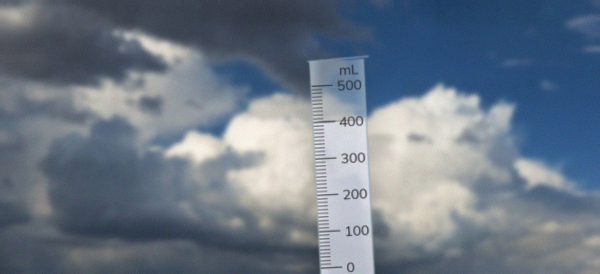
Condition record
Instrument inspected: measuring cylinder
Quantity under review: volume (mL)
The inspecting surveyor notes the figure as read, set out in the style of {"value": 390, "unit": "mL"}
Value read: {"value": 400, "unit": "mL"}
